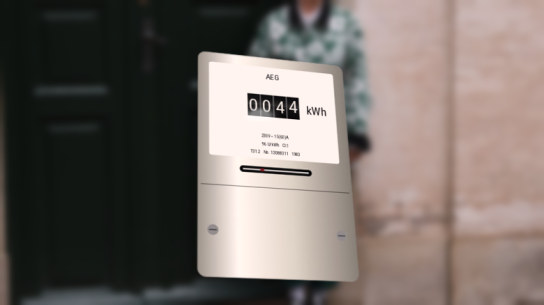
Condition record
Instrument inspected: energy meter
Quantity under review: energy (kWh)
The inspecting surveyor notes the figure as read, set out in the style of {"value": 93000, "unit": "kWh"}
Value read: {"value": 44, "unit": "kWh"}
